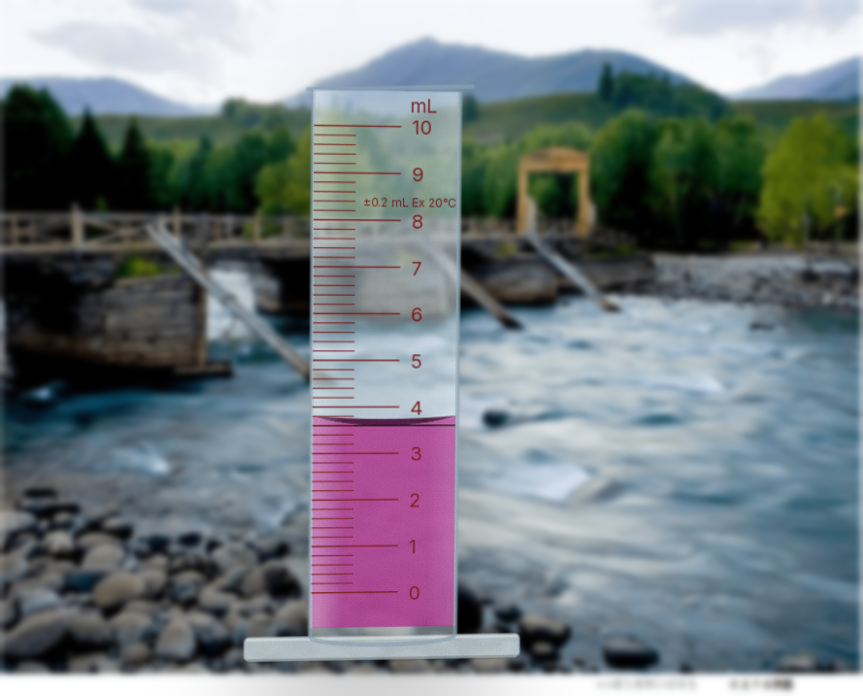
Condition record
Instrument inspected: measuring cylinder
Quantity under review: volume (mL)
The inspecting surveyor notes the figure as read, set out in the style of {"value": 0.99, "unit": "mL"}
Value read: {"value": 3.6, "unit": "mL"}
